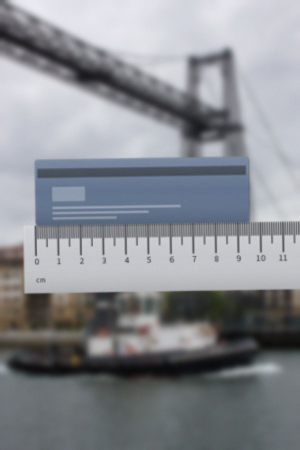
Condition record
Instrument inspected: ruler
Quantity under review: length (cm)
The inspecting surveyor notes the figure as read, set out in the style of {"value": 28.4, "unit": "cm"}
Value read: {"value": 9.5, "unit": "cm"}
